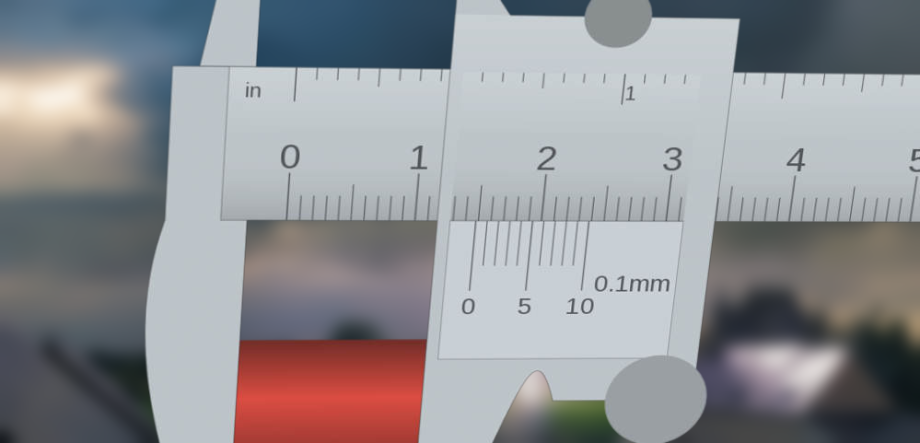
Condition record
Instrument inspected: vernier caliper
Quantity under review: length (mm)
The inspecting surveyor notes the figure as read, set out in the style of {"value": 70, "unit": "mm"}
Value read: {"value": 14.8, "unit": "mm"}
